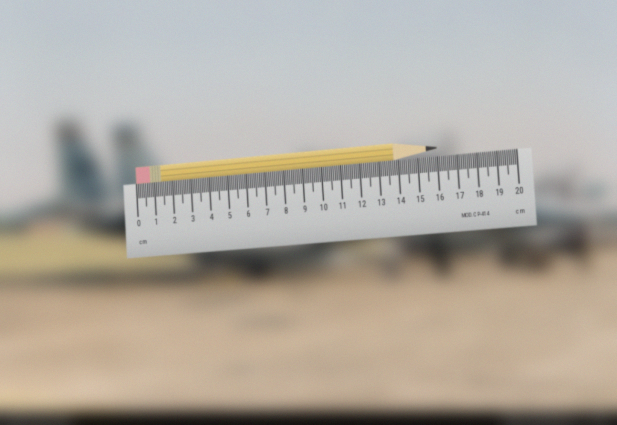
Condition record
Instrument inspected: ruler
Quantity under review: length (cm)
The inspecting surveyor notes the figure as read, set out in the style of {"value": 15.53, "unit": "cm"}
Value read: {"value": 16, "unit": "cm"}
